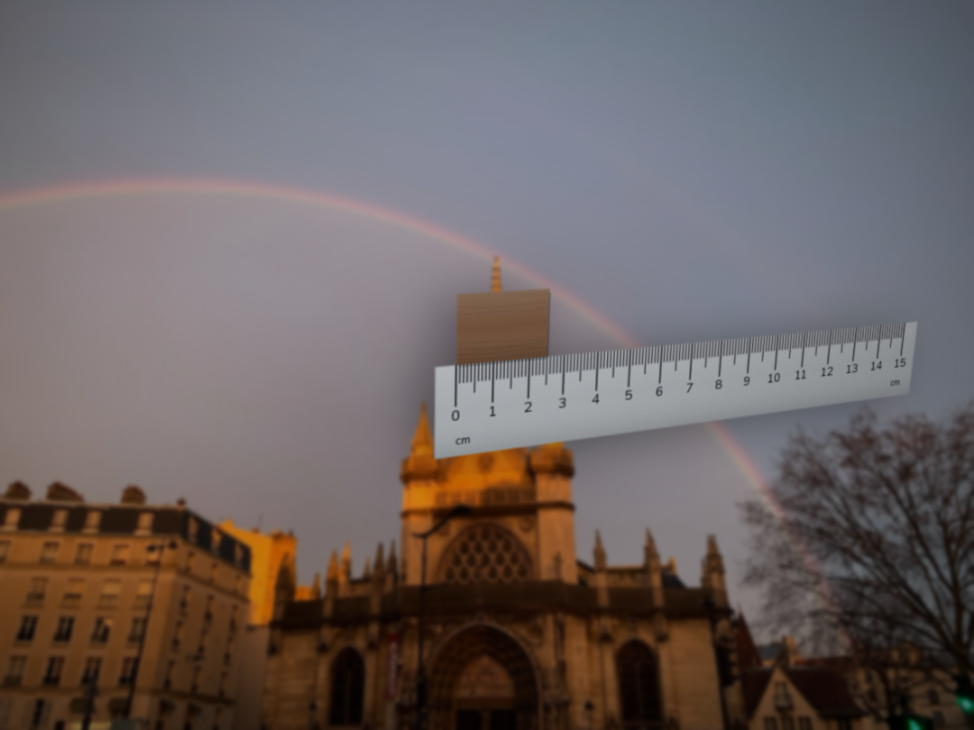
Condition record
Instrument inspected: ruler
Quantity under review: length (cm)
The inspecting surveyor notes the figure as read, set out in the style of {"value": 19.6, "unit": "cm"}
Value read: {"value": 2.5, "unit": "cm"}
